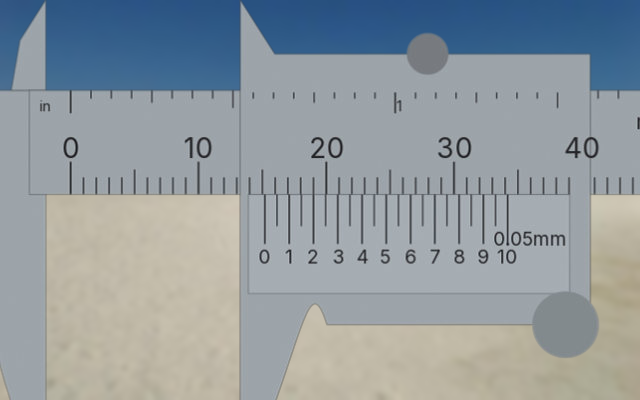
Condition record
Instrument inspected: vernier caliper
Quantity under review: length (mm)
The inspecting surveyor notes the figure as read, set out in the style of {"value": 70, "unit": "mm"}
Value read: {"value": 15.2, "unit": "mm"}
